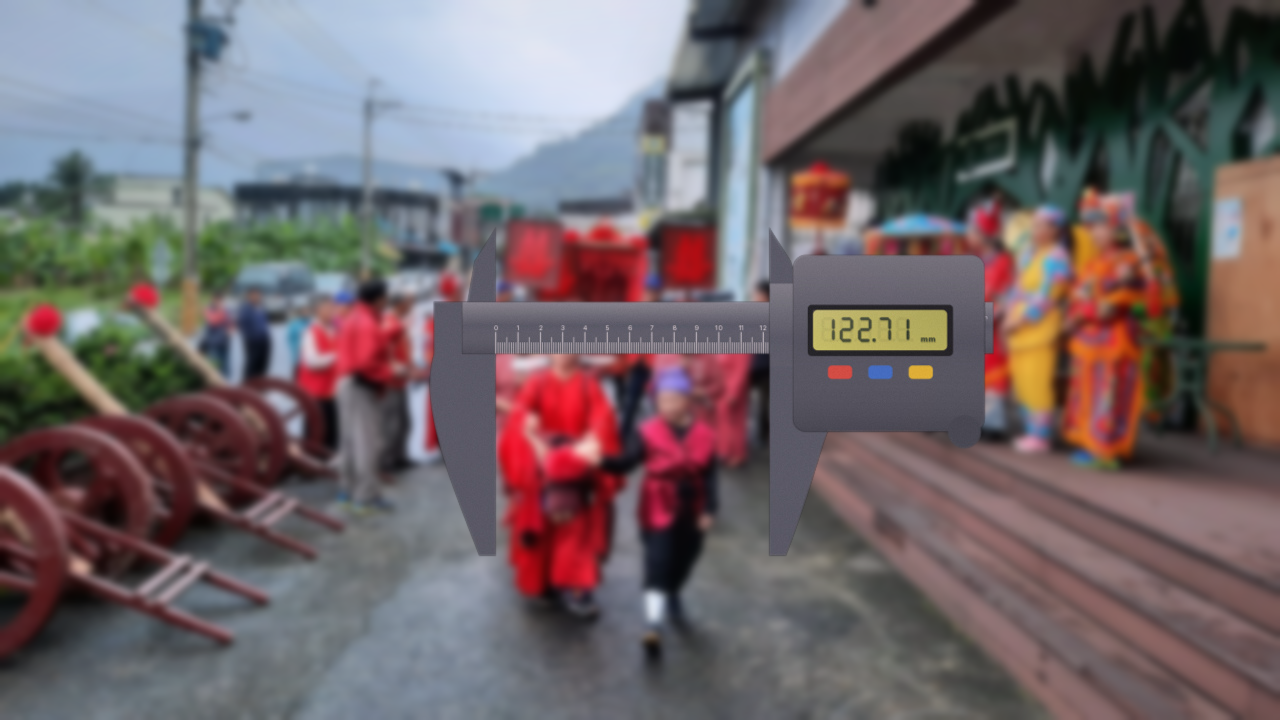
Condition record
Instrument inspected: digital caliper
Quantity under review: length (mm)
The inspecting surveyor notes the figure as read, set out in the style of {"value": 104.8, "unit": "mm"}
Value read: {"value": 122.71, "unit": "mm"}
